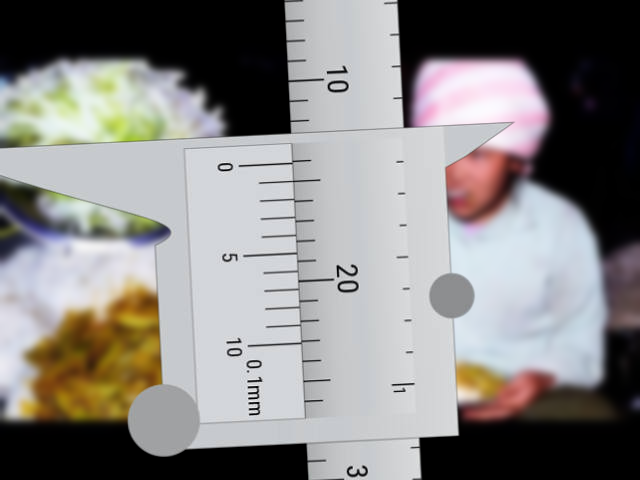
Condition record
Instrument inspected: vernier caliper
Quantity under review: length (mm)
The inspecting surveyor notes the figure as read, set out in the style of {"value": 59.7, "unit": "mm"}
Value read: {"value": 14.1, "unit": "mm"}
